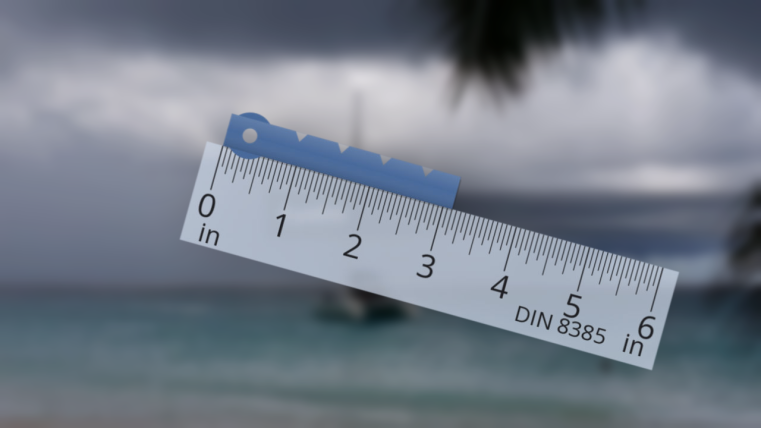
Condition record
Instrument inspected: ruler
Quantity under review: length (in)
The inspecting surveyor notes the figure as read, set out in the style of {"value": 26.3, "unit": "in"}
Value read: {"value": 3.125, "unit": "in"}
